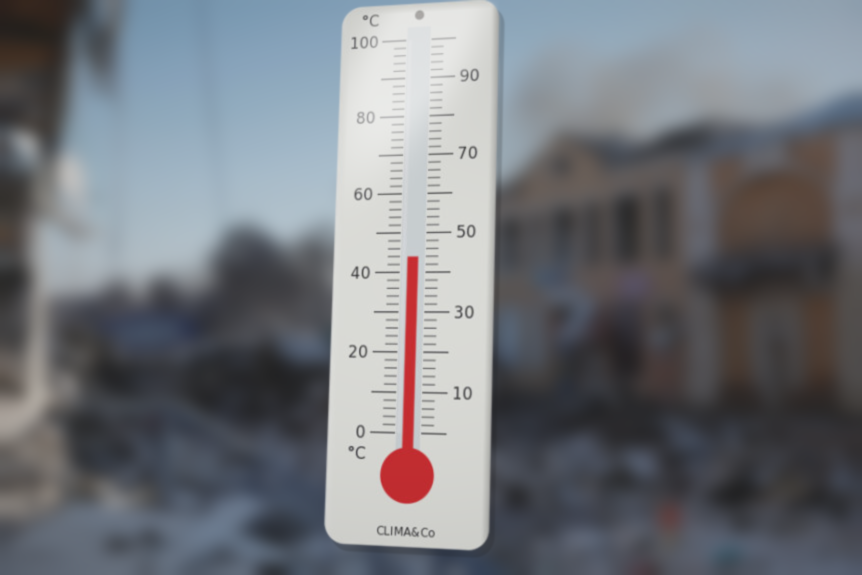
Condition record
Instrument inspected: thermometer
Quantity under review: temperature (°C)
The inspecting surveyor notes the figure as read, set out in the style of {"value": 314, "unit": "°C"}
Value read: {"value": 44, "unit": "°C"}
